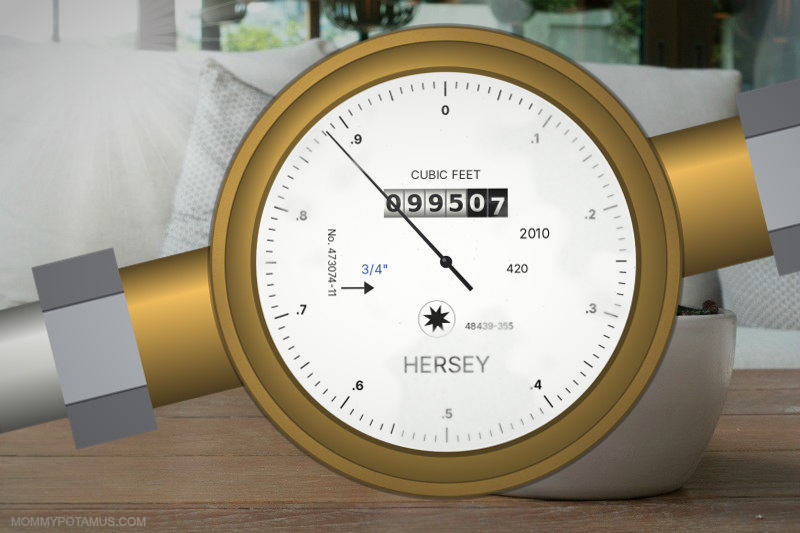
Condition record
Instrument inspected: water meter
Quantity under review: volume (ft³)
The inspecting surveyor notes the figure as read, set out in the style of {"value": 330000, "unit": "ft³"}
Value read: {"value": 99506.88, "unit": "ft³"}
